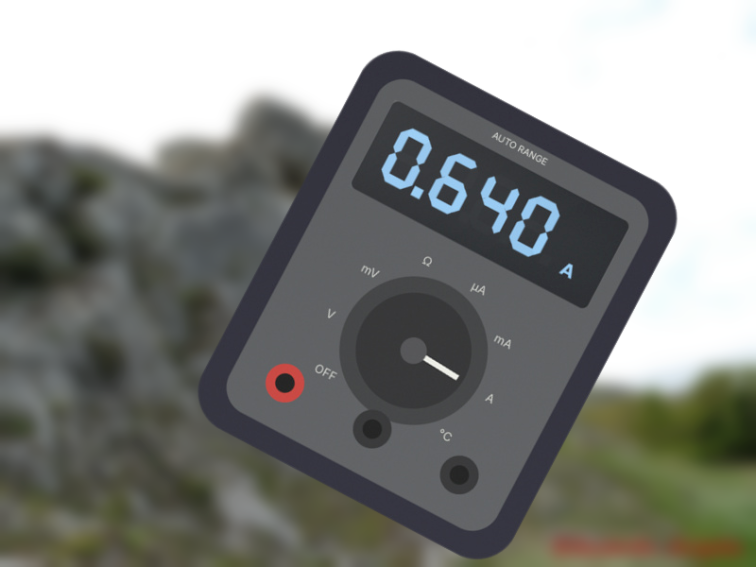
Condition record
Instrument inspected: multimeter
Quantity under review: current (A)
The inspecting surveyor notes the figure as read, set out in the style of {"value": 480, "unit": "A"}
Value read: {"value": 0.640, "unit": "A"}
